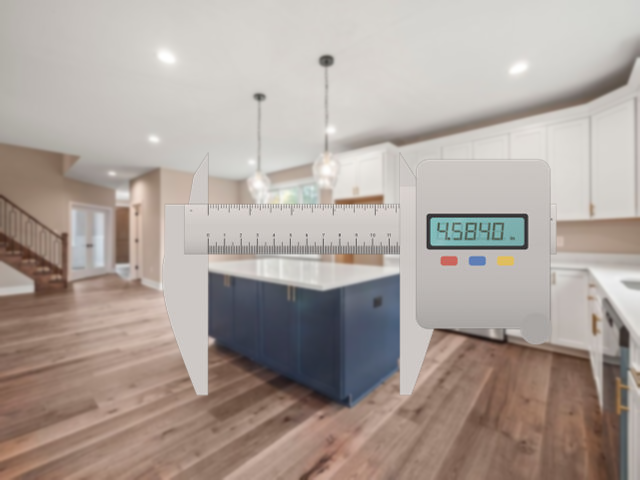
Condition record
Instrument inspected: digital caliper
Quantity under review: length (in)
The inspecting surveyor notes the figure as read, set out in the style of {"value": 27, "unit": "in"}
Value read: {"value": 4.5840, "unit": "in"}
